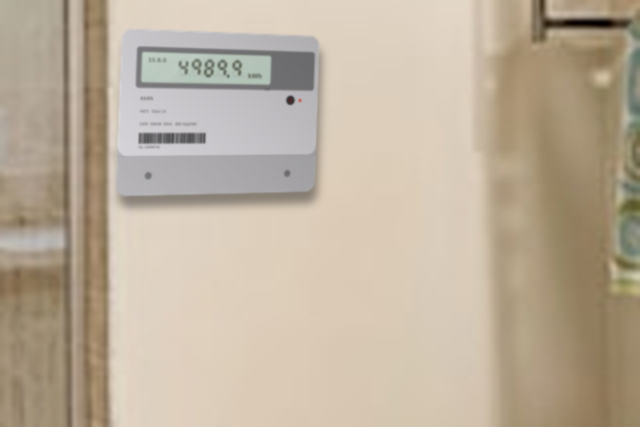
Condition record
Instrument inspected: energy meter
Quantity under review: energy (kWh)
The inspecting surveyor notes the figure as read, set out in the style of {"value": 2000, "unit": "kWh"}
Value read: {"value": 4989.9, "unit": "kWh"}
